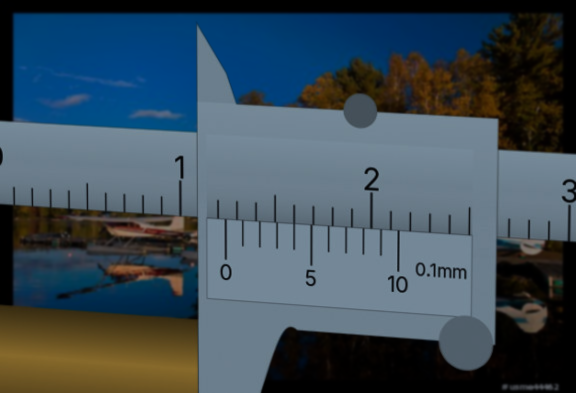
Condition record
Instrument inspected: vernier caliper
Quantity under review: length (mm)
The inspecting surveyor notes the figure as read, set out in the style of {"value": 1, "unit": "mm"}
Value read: {"value": 12.4, "unit": "mm"}
